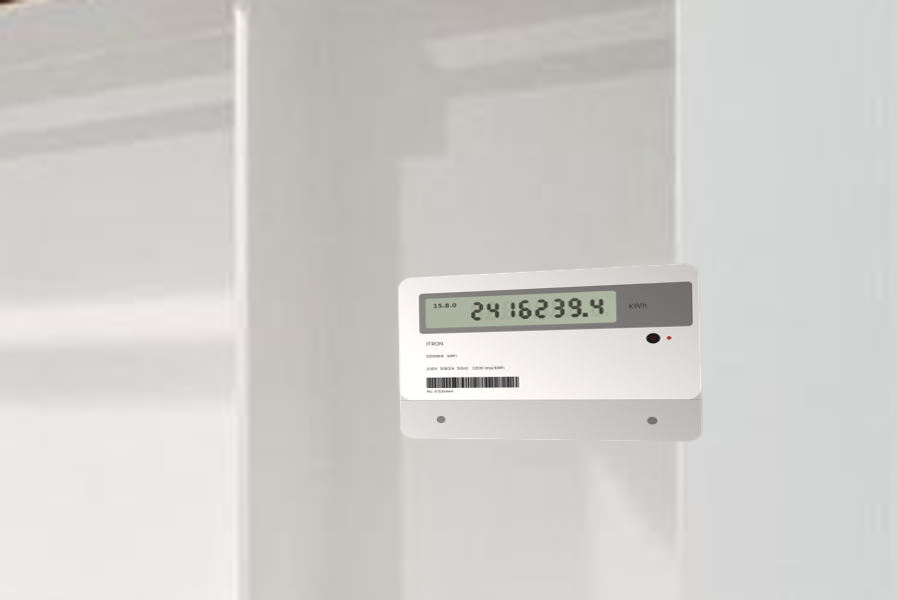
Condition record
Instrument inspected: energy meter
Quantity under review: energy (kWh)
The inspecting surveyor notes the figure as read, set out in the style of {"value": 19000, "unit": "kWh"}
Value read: {"value": 2416239.4, "unit": "kWh"}
